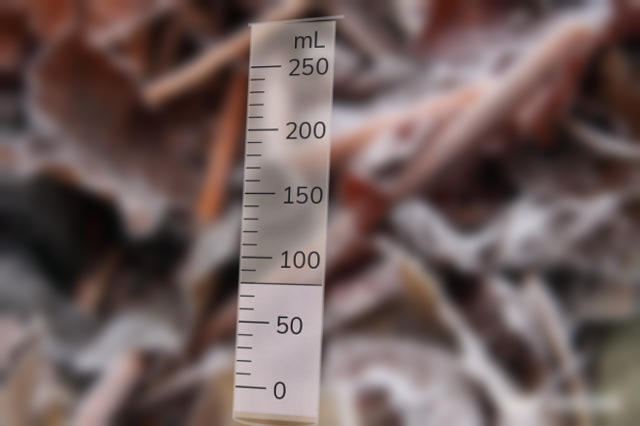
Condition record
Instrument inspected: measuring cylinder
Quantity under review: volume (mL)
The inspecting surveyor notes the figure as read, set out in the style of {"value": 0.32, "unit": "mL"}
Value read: {"value": 80, "unit": "mL"}
